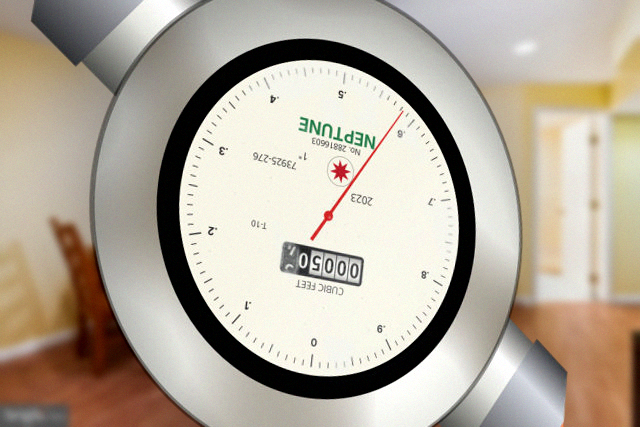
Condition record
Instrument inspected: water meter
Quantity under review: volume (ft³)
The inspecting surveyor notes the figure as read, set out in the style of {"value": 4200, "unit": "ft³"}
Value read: {"value": 503.58, "unit": "ft³"}
